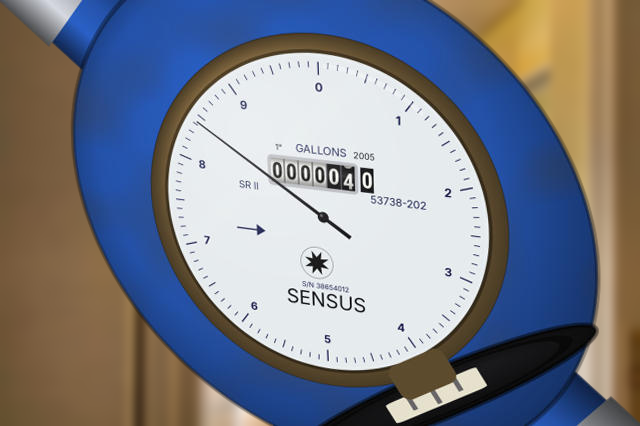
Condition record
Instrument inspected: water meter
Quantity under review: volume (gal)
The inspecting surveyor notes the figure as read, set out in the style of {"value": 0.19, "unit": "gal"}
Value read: {"value": 38.4, "unit": "gal"}
